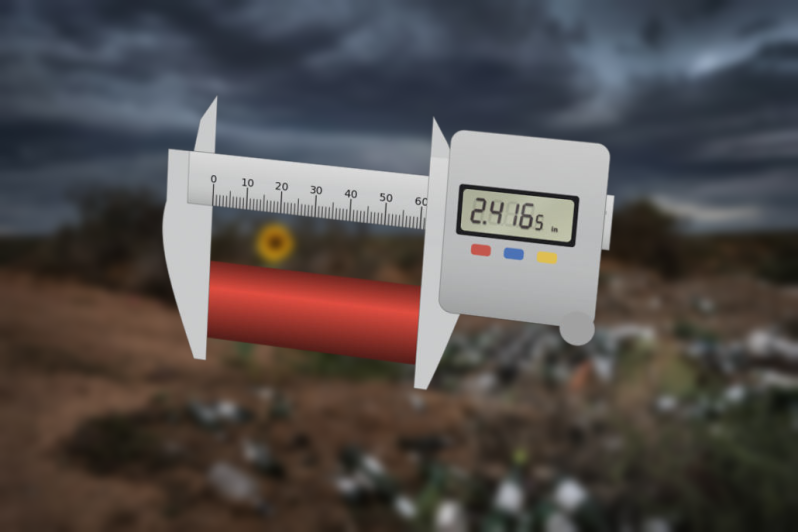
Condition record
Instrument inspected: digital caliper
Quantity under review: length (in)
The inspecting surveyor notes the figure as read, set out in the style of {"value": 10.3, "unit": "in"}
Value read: {"value": 2.4165, "unit": "in"}
